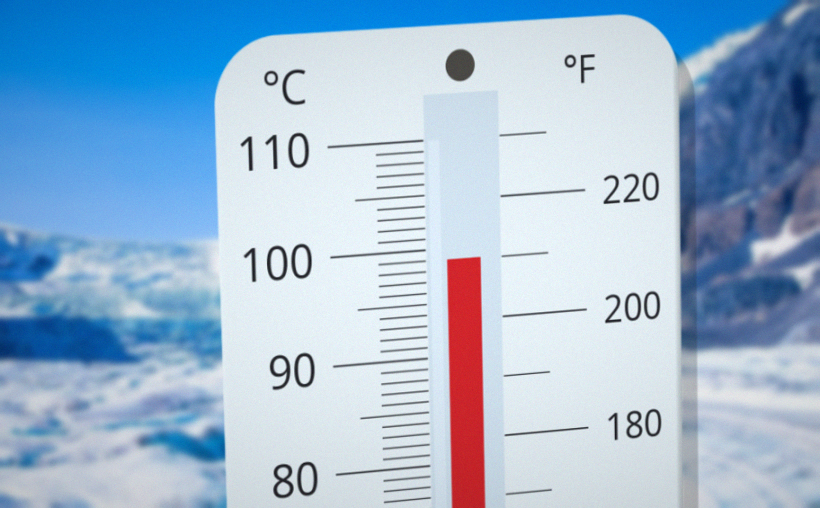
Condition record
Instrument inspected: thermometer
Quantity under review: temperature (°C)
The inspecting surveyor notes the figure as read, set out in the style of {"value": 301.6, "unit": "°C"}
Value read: {"value": 99, "unit": "°C"}
